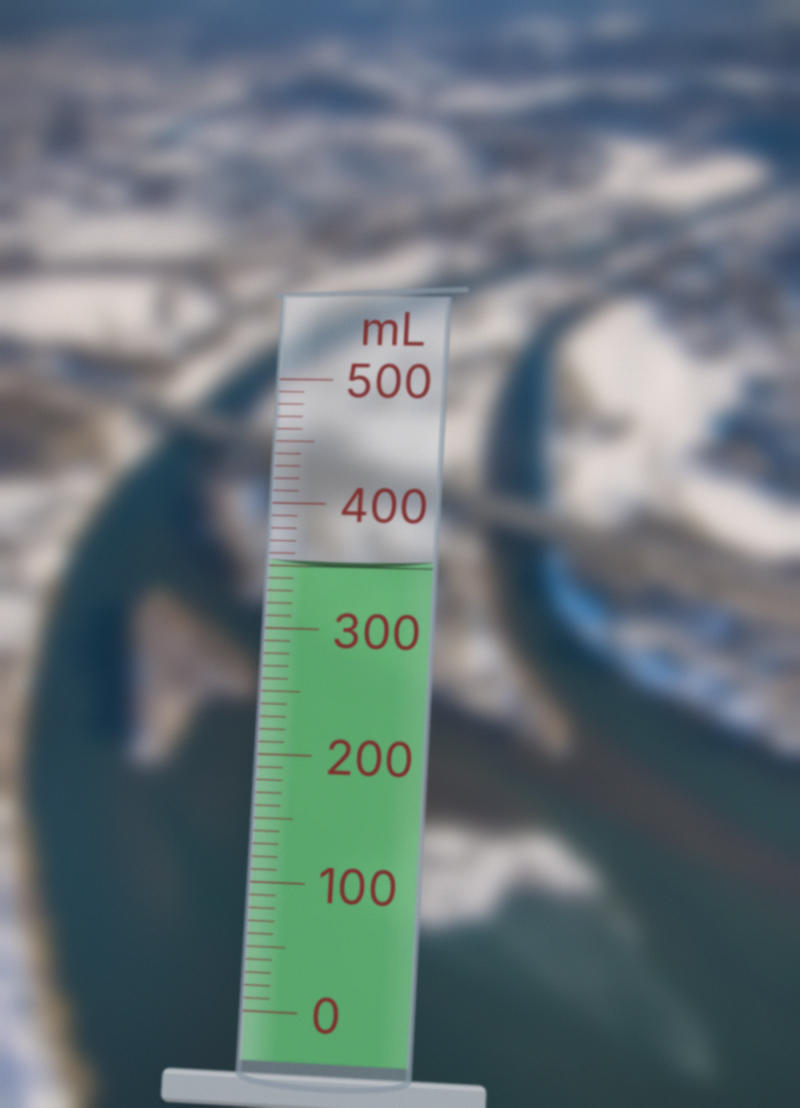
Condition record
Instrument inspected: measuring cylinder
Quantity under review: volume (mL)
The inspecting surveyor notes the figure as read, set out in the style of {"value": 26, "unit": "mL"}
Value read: {"value": 350, "unit": "mL"}
